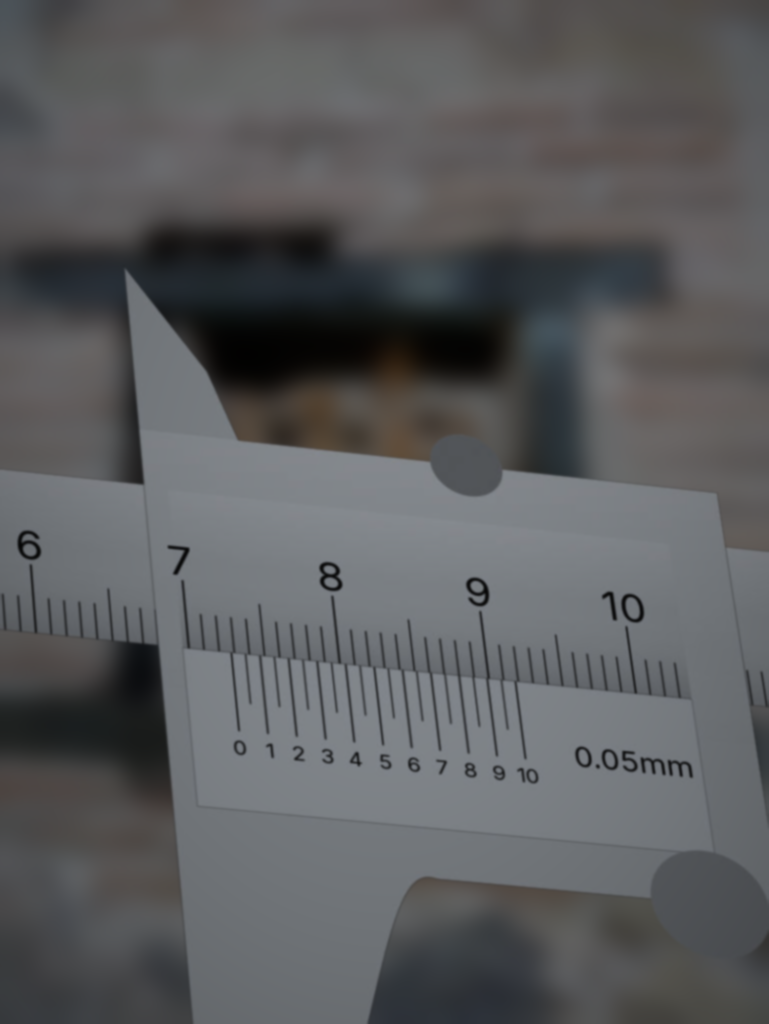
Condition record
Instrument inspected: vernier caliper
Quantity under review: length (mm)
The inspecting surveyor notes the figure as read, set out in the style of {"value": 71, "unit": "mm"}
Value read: {"value": 72.8, "unit": "mm"}
